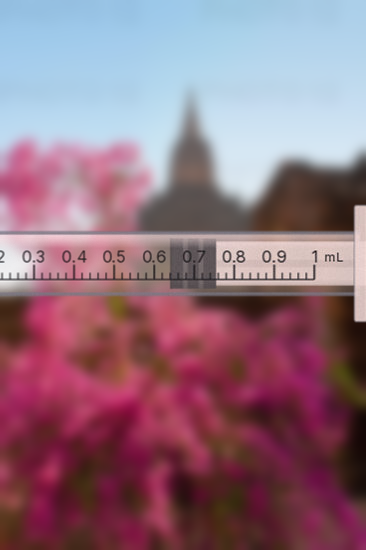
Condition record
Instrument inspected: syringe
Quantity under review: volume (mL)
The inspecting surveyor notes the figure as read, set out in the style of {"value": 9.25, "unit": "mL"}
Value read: {"value": 0.64, "unit": "mL"}
